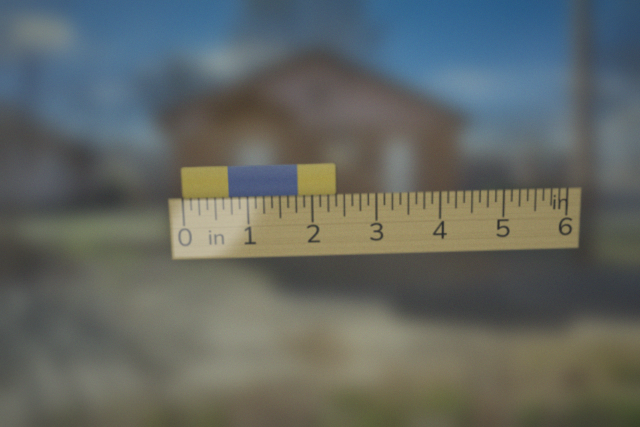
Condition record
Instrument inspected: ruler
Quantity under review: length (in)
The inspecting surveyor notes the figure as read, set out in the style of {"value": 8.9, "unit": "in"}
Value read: {"value": 2.375, "unit": "in"}
